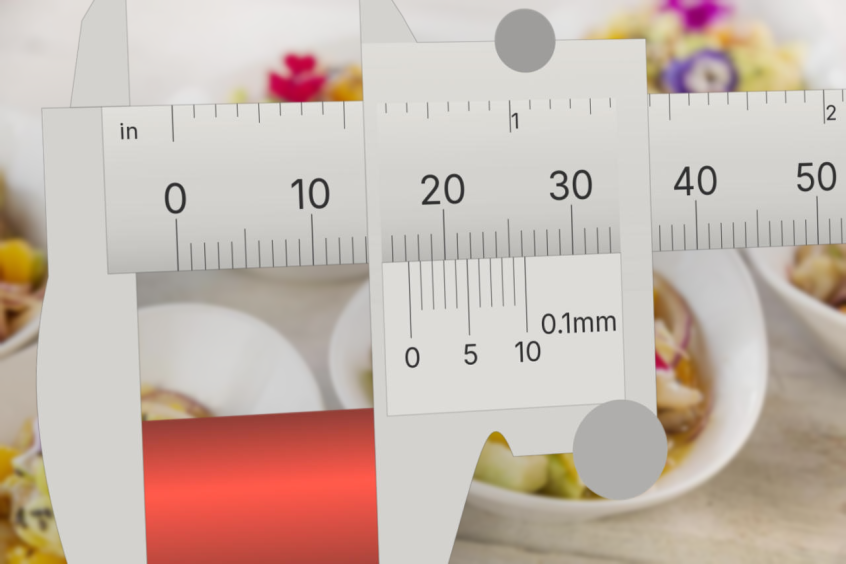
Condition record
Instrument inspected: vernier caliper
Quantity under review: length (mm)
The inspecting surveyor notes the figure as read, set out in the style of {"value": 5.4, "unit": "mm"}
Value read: {"value": 17.2, "unit": "mm"}
